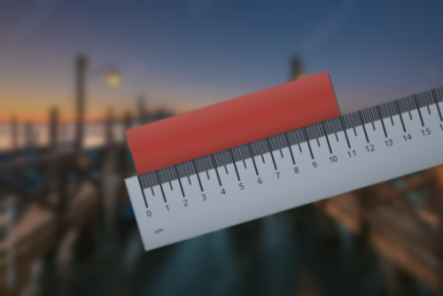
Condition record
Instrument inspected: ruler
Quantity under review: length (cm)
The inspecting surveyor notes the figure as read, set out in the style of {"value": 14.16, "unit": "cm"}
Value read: {"value": 11, "unit": "cm"}
